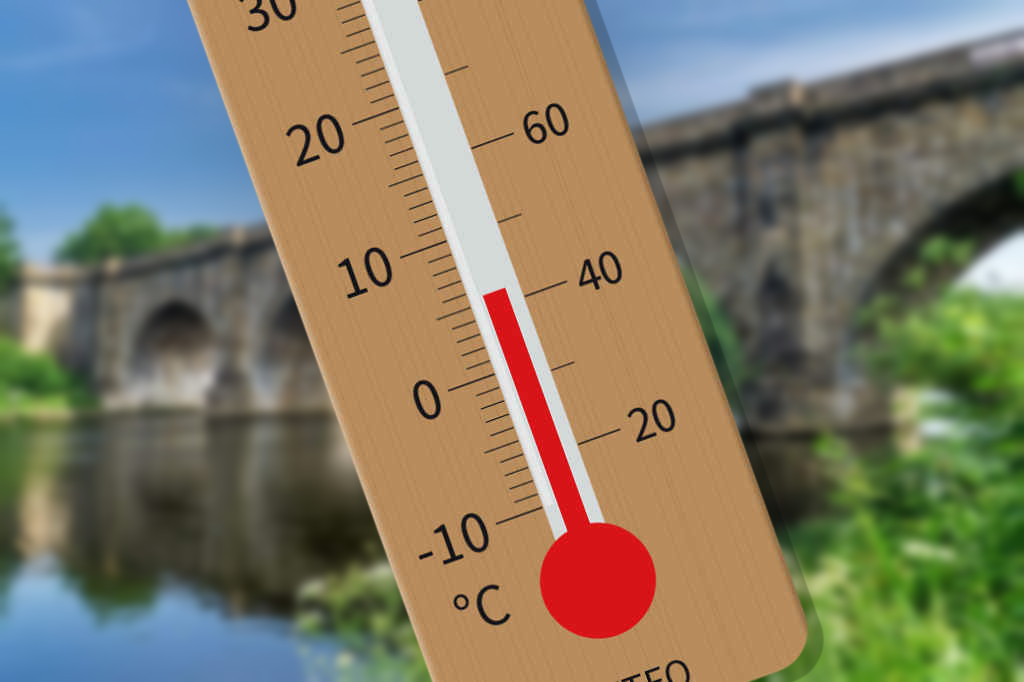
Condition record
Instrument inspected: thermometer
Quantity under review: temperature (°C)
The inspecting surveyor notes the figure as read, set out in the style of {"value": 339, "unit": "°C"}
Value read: {"value": 5.5, "unit": "°C"}
